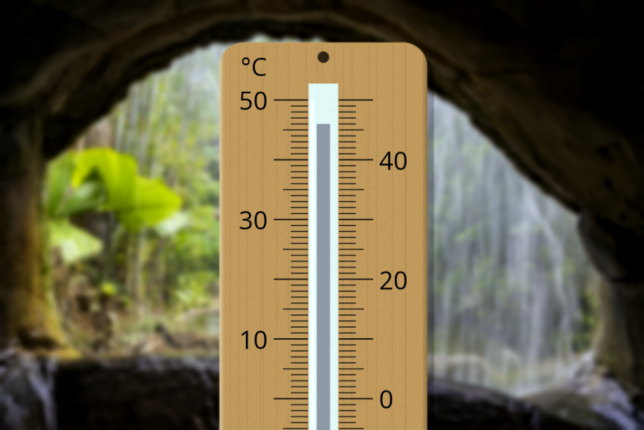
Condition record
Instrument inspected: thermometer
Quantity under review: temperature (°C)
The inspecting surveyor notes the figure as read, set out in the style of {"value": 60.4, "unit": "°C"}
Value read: {"value": 46, "unit": "°C"}
